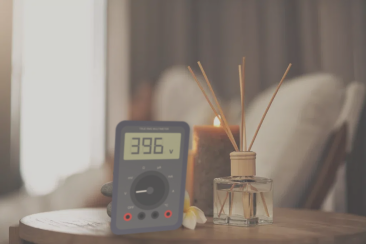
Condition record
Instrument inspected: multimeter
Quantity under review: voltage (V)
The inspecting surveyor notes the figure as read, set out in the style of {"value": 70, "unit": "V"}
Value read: {"value": 396, "unit": "V"}
